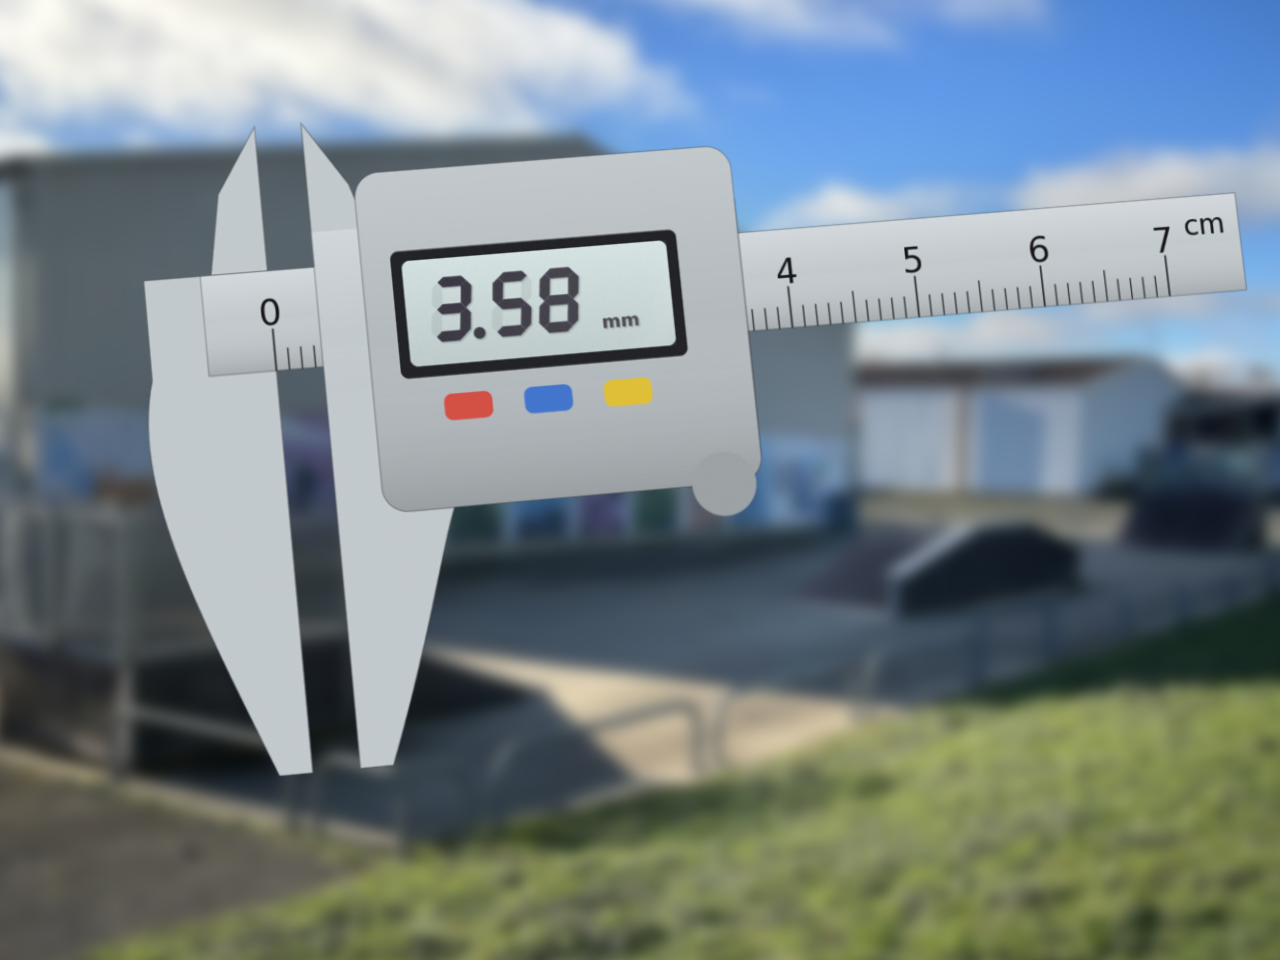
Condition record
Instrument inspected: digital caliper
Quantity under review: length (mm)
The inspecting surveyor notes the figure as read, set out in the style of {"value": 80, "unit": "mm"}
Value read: {"value": 3.58, "unit": "mm"}
